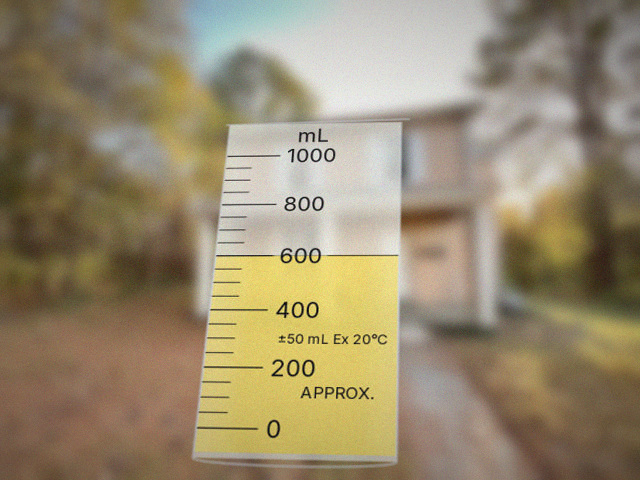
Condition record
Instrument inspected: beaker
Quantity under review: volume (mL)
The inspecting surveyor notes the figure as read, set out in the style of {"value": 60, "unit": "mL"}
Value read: {"value": 600, "unit": "mL"}
